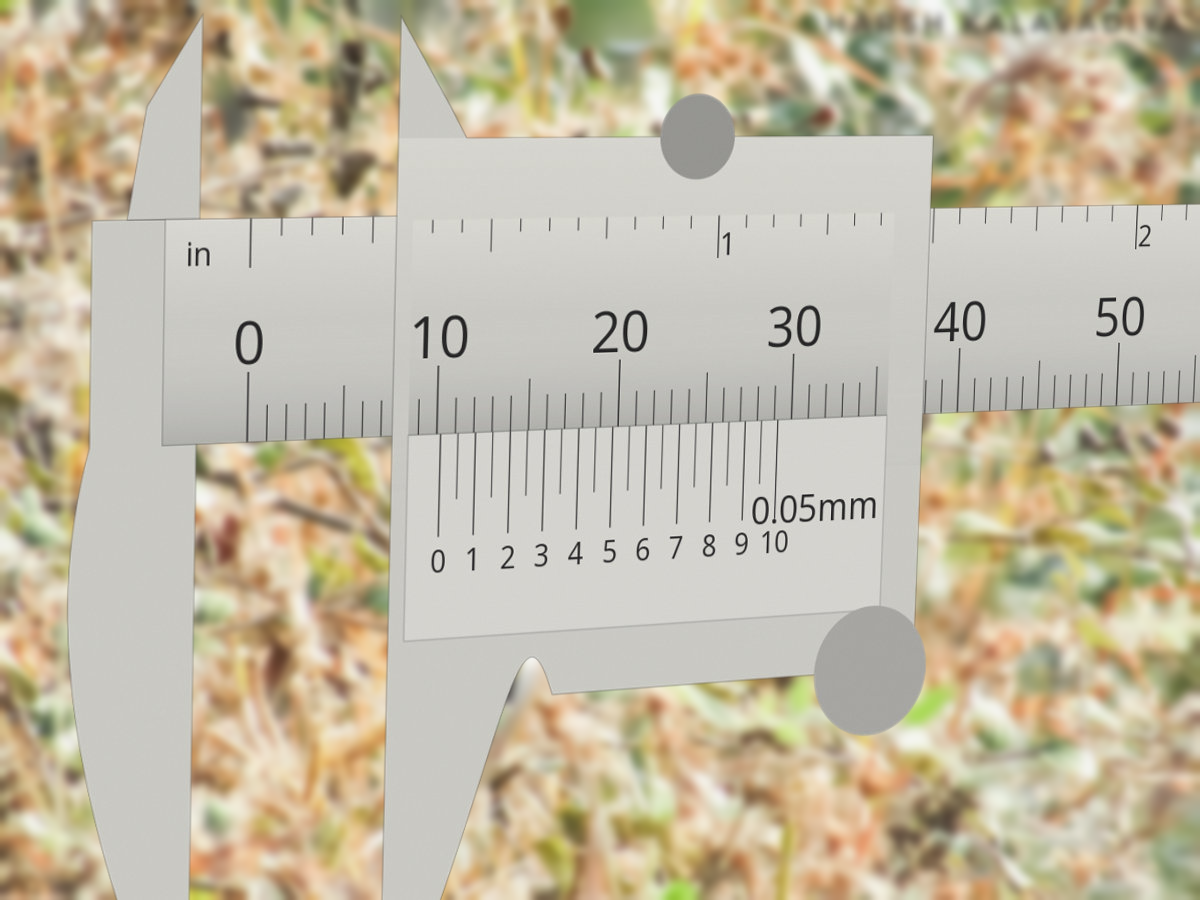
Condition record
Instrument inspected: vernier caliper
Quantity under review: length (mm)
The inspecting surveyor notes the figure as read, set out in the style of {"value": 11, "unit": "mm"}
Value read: {"value": 10.2, "unit": "mm"}
